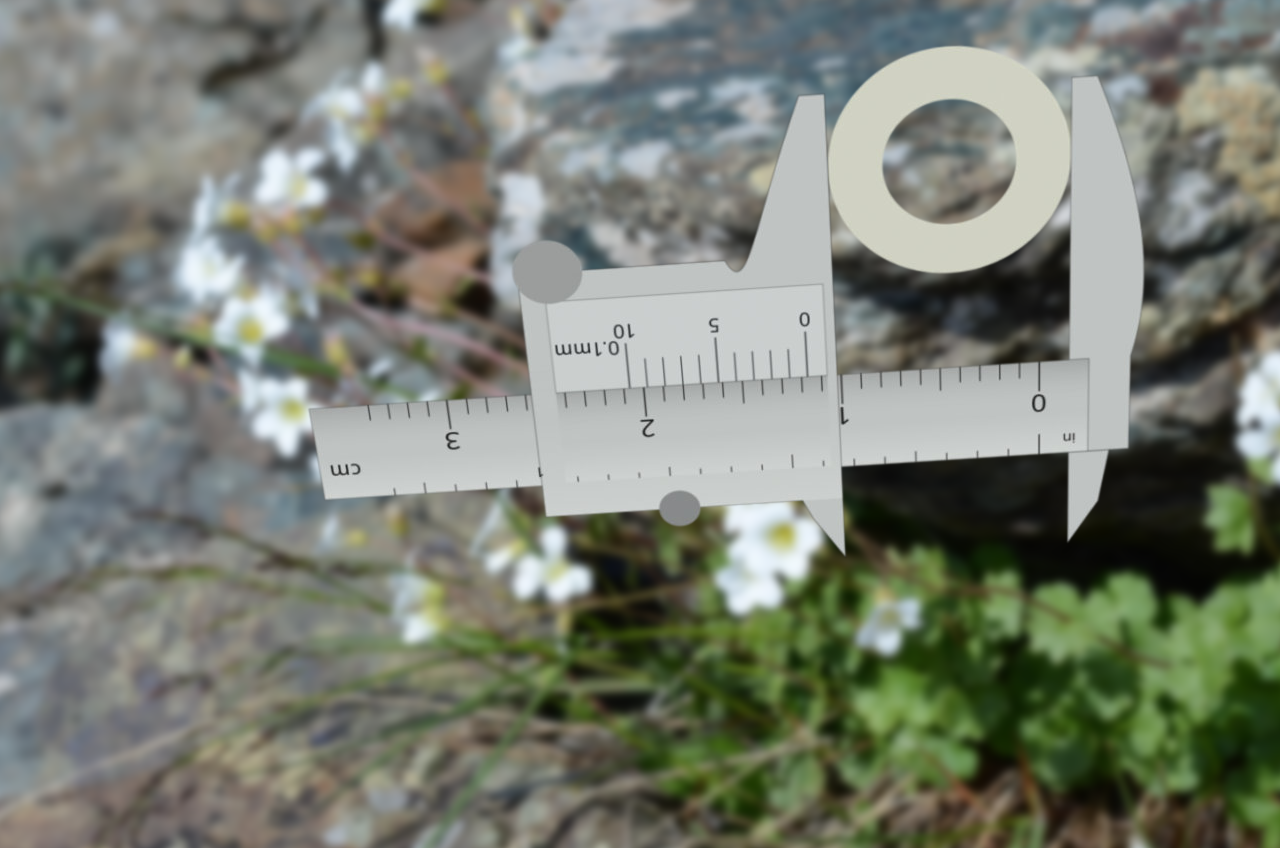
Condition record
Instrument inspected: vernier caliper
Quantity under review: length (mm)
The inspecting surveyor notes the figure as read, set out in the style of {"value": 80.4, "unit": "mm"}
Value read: {"value": 11.7, "unit": "mm"}
